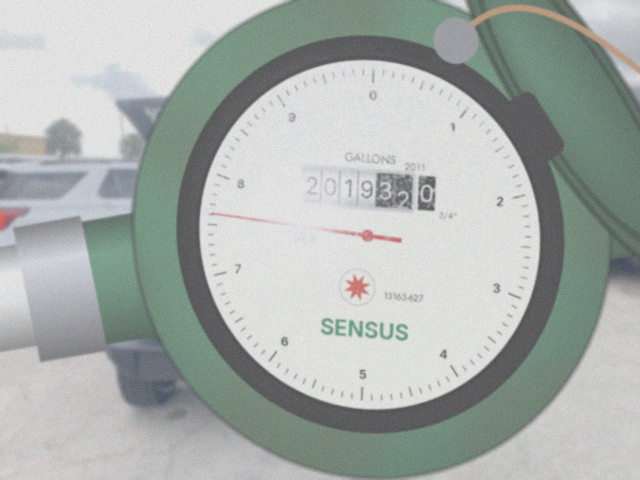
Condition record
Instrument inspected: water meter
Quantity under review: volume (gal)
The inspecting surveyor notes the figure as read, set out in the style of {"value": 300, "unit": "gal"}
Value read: {"value": 2019317.6, "unit": "gal"}
